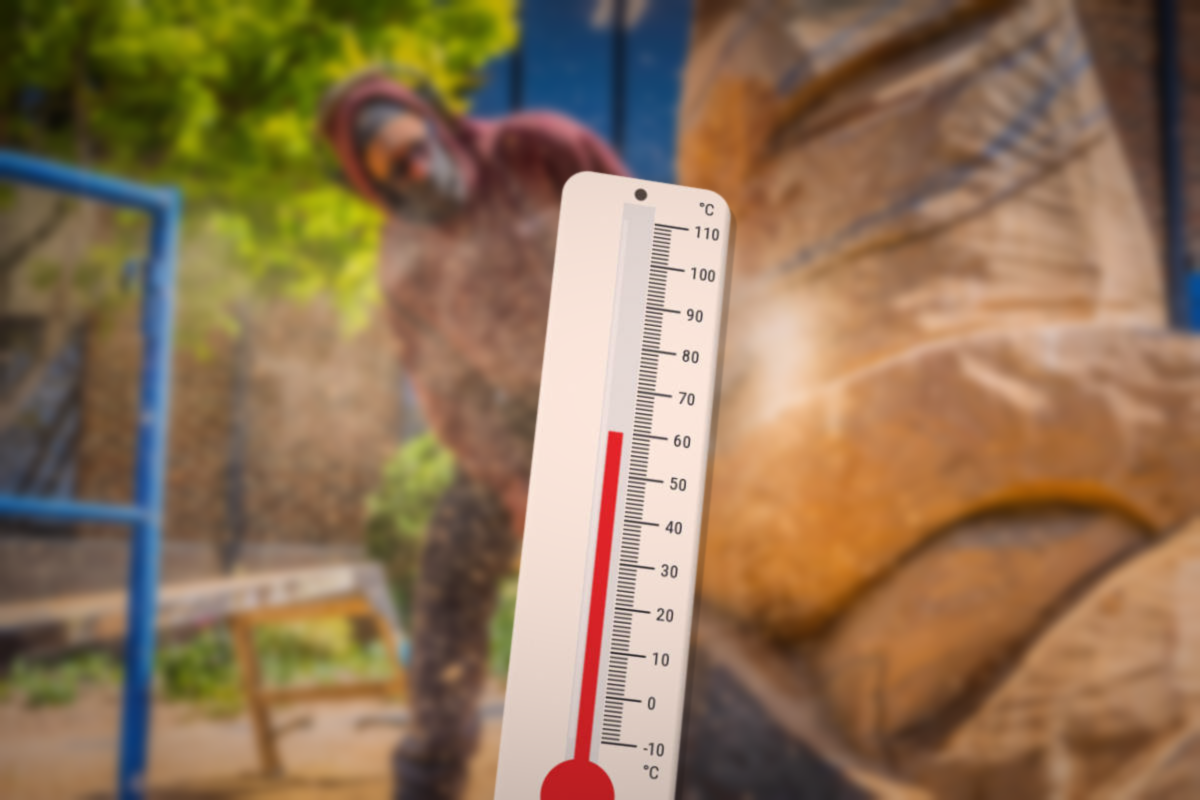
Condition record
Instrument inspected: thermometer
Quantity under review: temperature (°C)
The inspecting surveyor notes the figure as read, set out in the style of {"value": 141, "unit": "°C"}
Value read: {"value": 60, "unit": "°C"}
